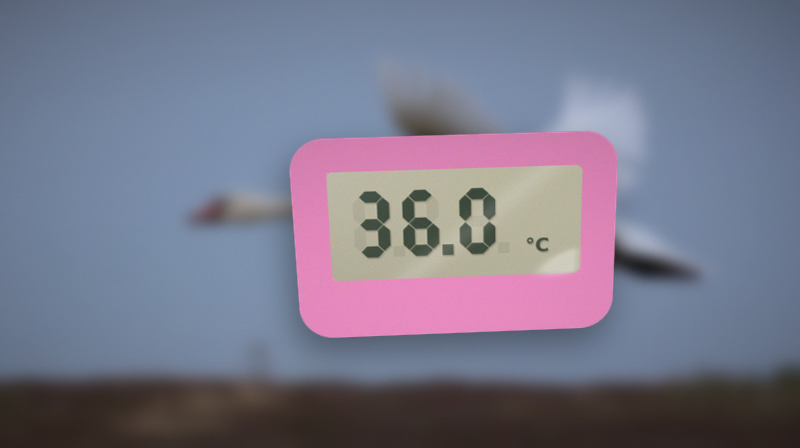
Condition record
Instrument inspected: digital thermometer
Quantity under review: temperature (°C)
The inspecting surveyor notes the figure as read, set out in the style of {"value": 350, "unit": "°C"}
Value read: {"value": 36.0, "unit": "°C"}
